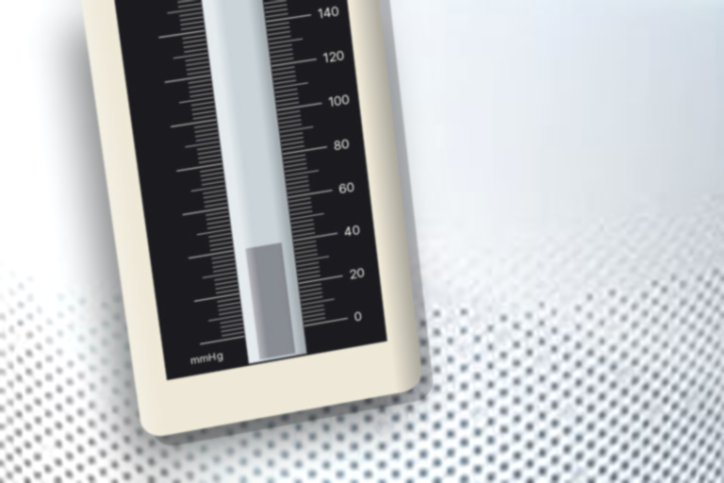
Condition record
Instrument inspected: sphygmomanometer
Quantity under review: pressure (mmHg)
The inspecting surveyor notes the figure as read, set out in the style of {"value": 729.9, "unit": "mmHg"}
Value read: {"value": 40, "unit": "mmHg"}
